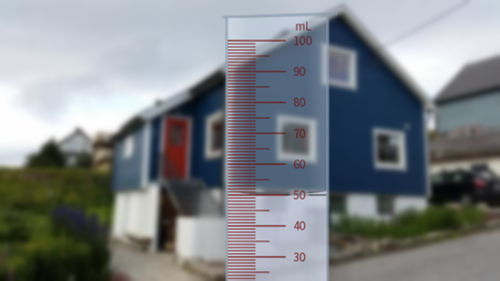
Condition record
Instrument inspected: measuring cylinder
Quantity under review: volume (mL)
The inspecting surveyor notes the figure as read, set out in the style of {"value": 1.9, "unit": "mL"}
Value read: {"value": 50, "unit": "mL"}
